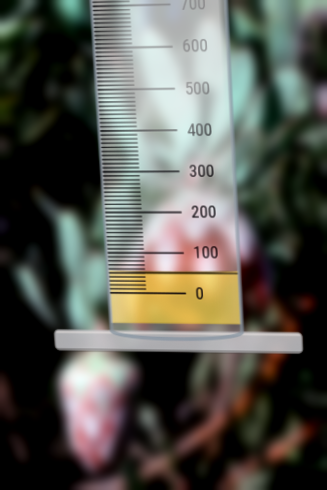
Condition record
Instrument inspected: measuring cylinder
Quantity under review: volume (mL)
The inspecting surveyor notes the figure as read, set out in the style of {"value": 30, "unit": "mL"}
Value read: {"value": 50, "unit": "mL"}
